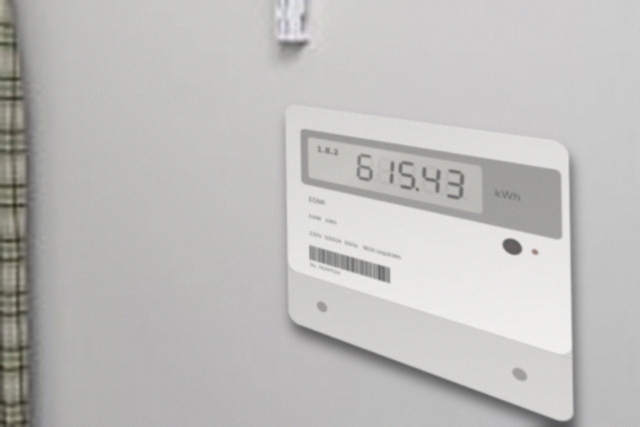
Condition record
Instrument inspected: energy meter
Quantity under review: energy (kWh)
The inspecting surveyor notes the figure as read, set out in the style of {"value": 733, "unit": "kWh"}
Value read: {"value": 615.43, "unit": "kWh"}
